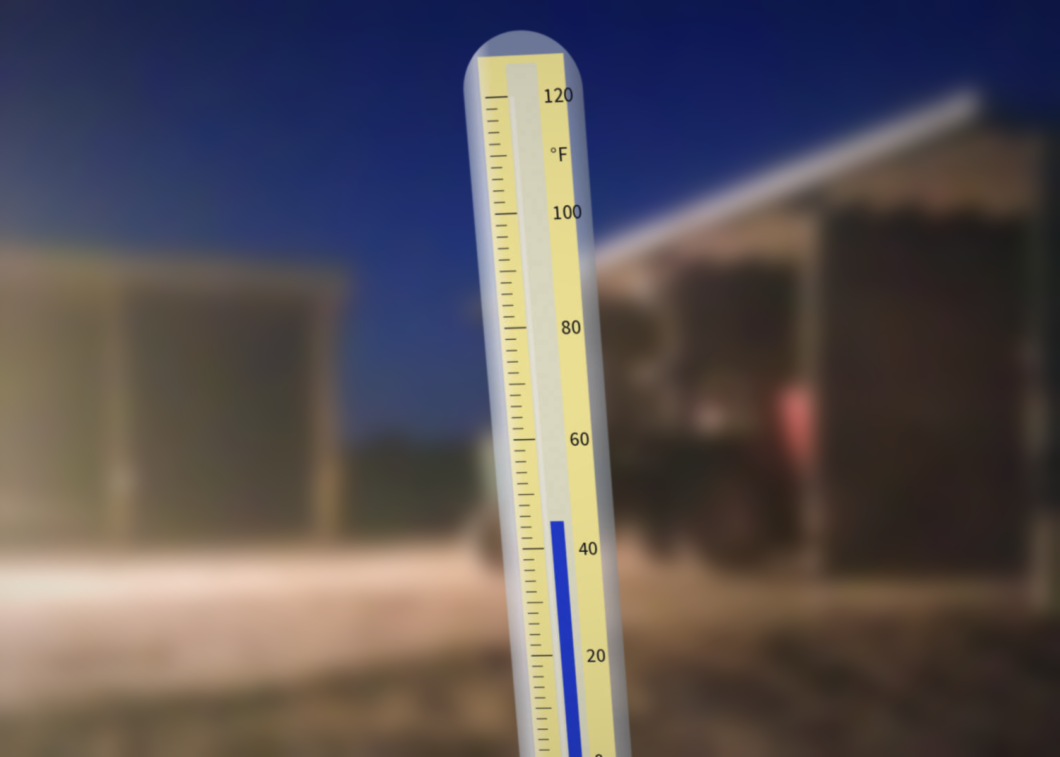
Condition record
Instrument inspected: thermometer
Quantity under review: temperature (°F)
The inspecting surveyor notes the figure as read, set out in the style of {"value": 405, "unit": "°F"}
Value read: {"value": 45, "unit": "°F"}
